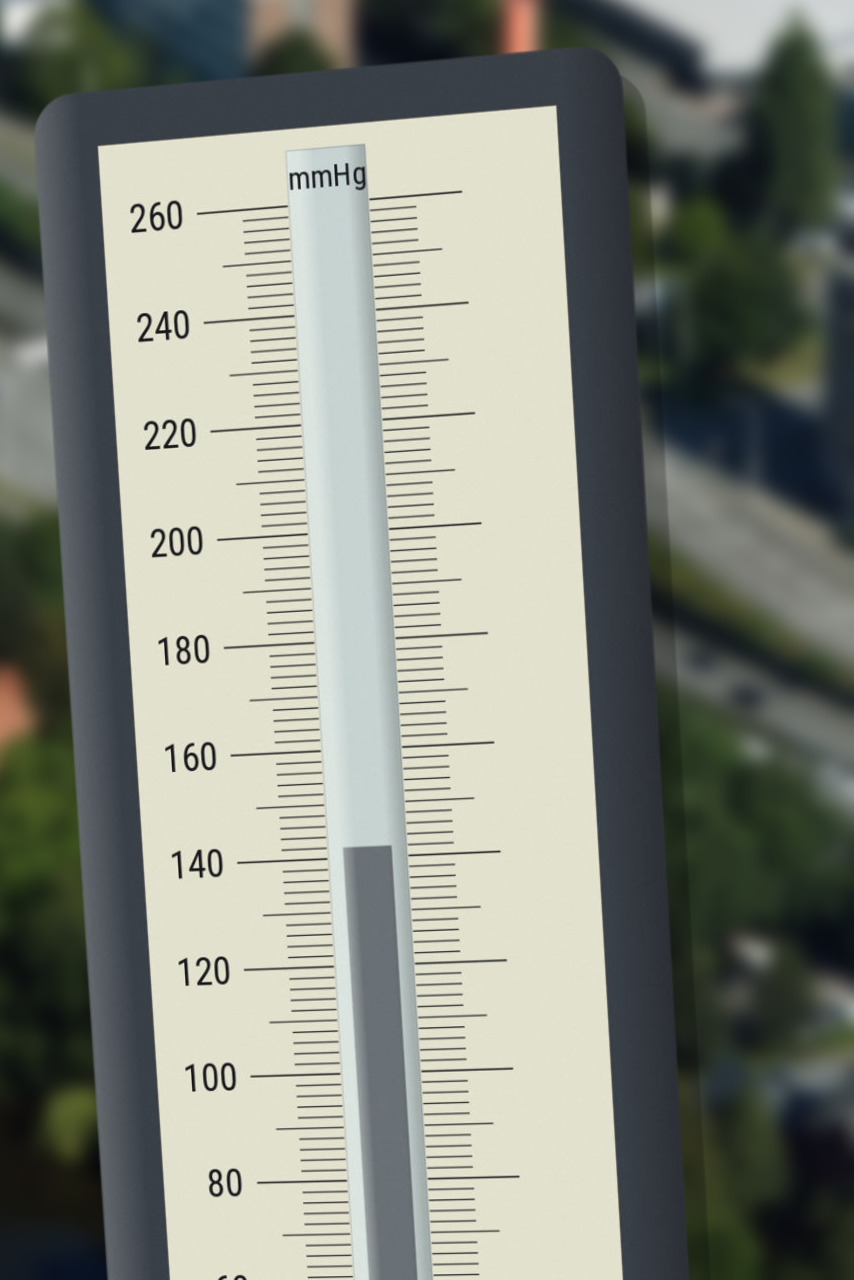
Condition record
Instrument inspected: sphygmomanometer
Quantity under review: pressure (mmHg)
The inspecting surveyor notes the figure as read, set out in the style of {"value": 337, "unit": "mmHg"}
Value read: {"value": 142, "unit": "mmHg"}
